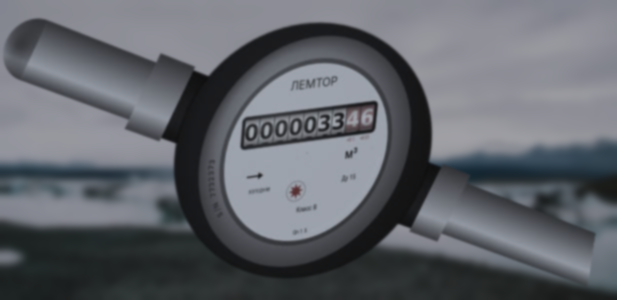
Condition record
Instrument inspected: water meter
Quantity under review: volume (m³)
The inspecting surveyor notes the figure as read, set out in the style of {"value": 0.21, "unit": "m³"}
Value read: {"value": 33.46, "unit": "m³"}
